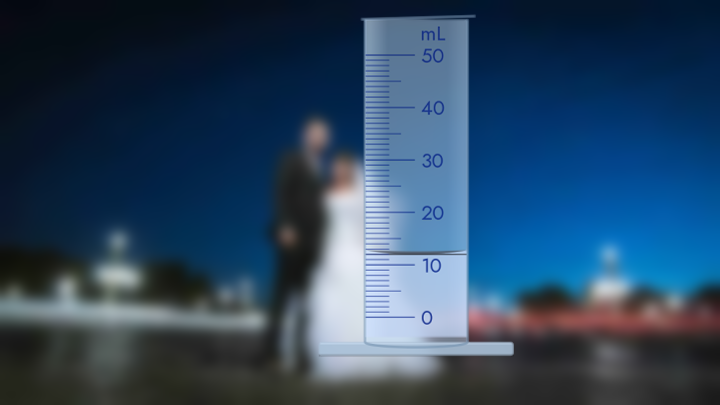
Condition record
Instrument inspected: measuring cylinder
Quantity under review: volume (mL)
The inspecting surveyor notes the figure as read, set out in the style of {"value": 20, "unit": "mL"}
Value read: {"value": 12, "unit": "mL"}
